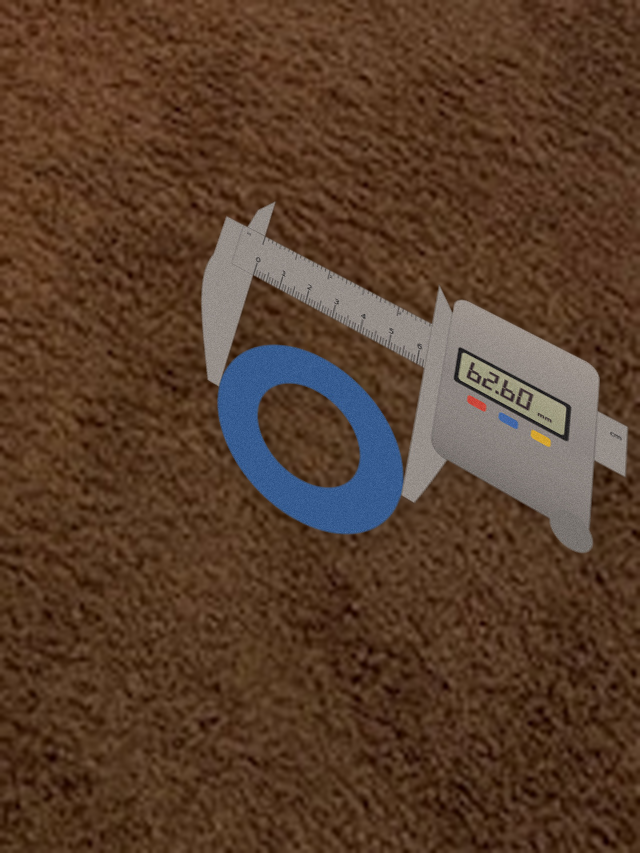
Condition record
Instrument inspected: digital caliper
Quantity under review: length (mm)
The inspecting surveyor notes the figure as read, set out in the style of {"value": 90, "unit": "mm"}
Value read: {"value": 62.60, "unit": "mm"}
